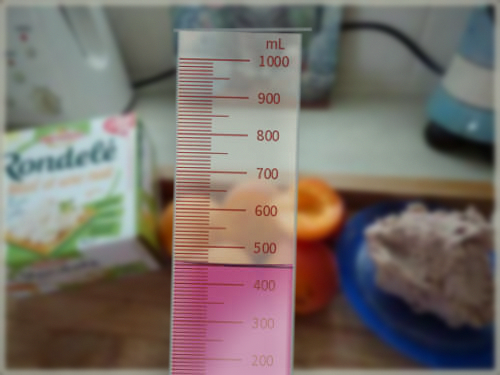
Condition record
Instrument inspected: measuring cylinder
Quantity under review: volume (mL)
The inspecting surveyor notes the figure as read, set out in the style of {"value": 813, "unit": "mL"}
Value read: {"value": 450, "unit": "mL"}
